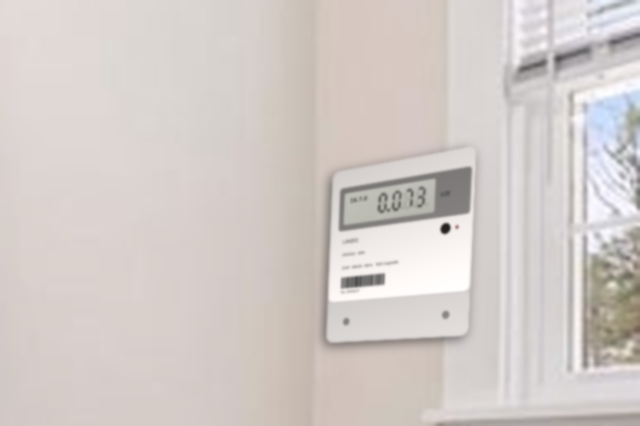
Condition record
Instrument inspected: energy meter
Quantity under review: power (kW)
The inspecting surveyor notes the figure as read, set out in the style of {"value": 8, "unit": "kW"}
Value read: {"value": 0.073, "unit": "kW"}
